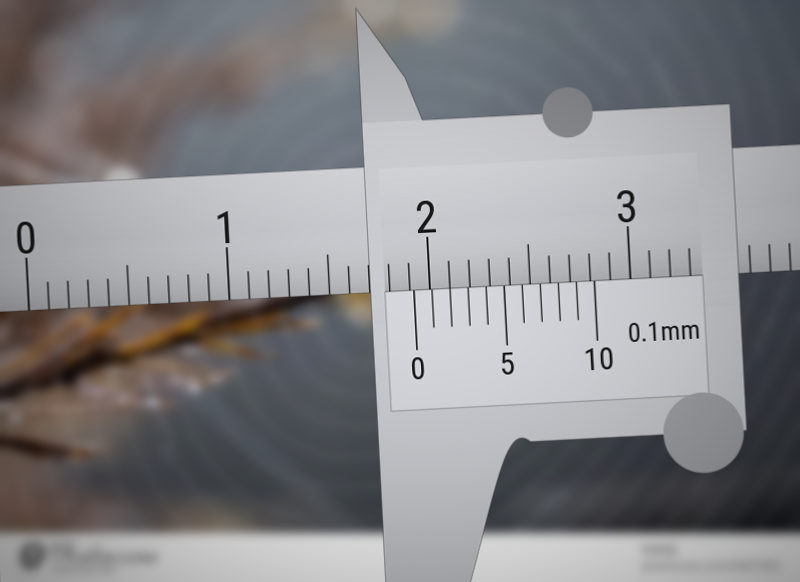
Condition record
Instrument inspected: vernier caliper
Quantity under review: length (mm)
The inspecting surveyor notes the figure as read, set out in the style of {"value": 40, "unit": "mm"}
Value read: {"value": 19.2, "unit": "mm"}
